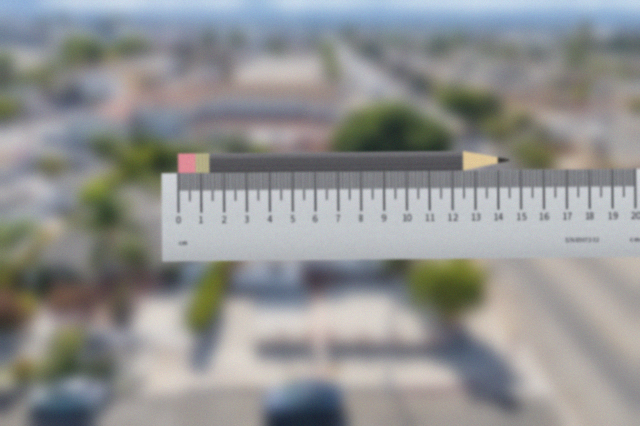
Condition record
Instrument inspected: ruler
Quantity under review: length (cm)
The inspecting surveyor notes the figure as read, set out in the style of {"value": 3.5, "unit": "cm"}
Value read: {"value": 14.5, "unit": "cm"}
